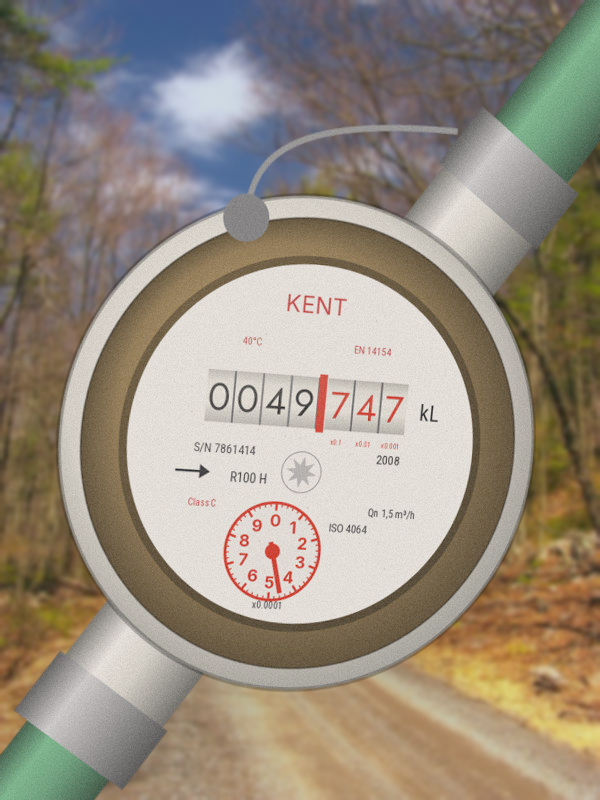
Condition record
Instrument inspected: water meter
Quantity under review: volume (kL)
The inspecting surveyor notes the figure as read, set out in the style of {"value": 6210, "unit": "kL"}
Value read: {"value": 49.7474, "unit": "kL"}
